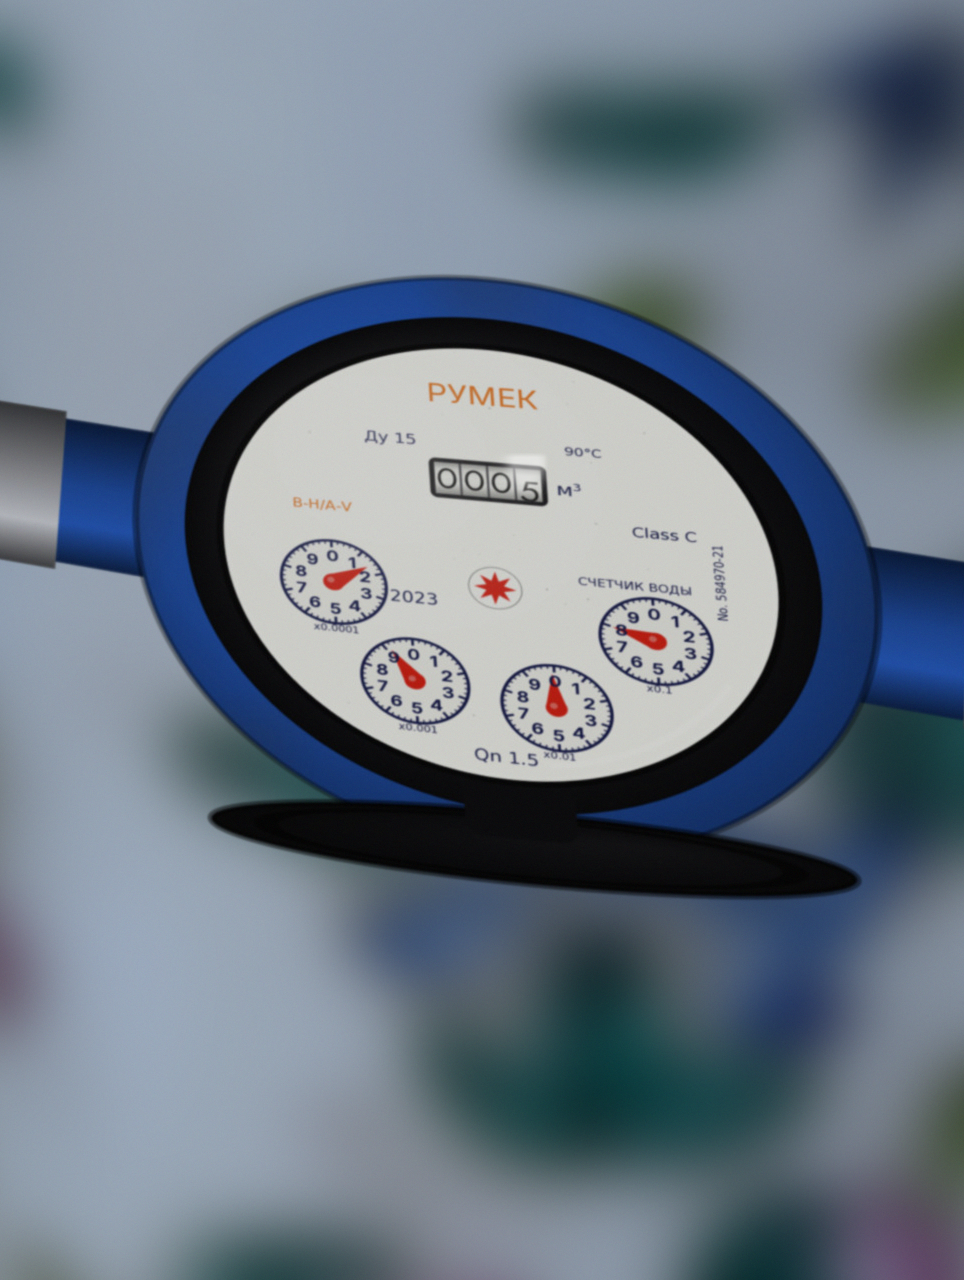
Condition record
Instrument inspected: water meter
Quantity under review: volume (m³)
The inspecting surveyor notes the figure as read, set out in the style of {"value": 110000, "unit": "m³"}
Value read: {"value": 4.7991, "unit": "m³"}
